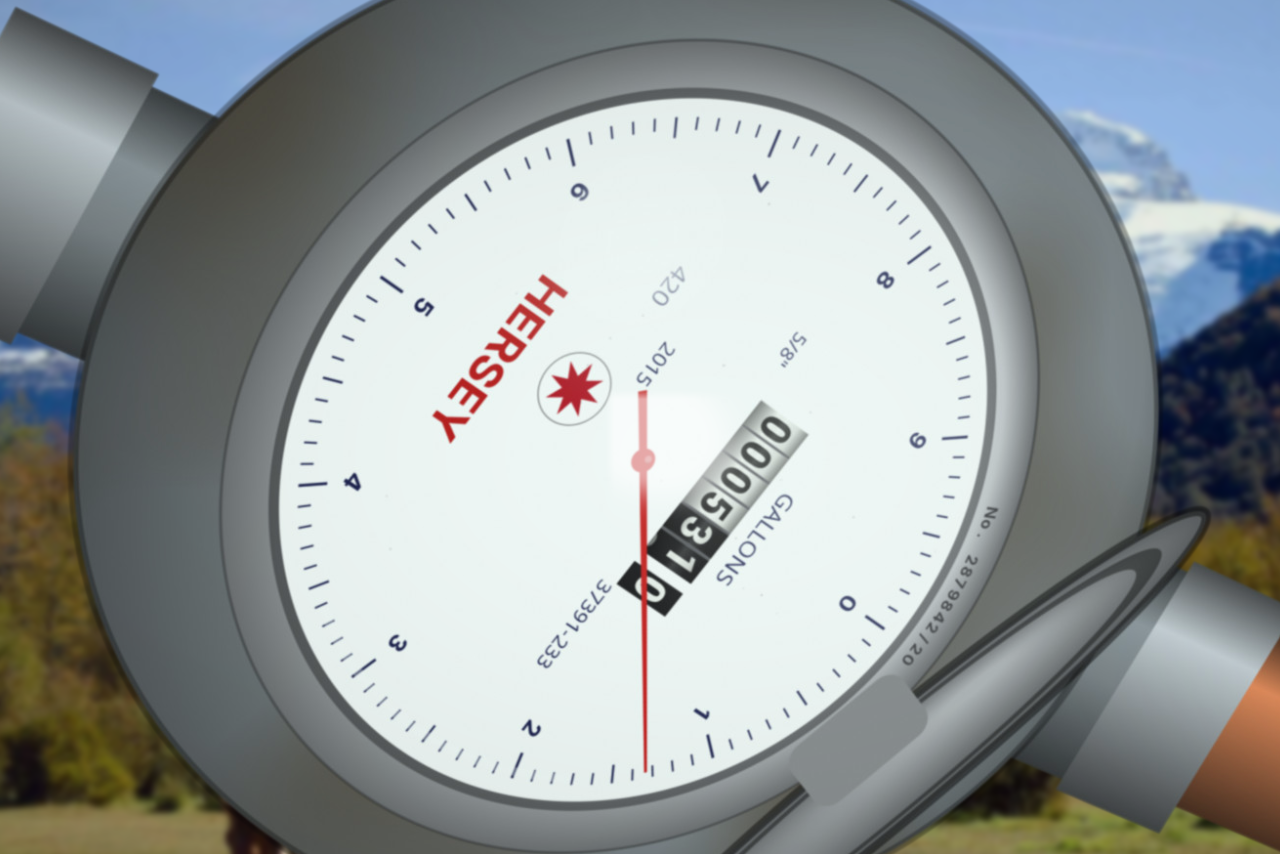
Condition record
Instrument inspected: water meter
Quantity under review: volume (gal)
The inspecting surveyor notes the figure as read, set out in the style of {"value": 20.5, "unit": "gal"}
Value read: {"value": 5311.3, "unit": "gal"}
